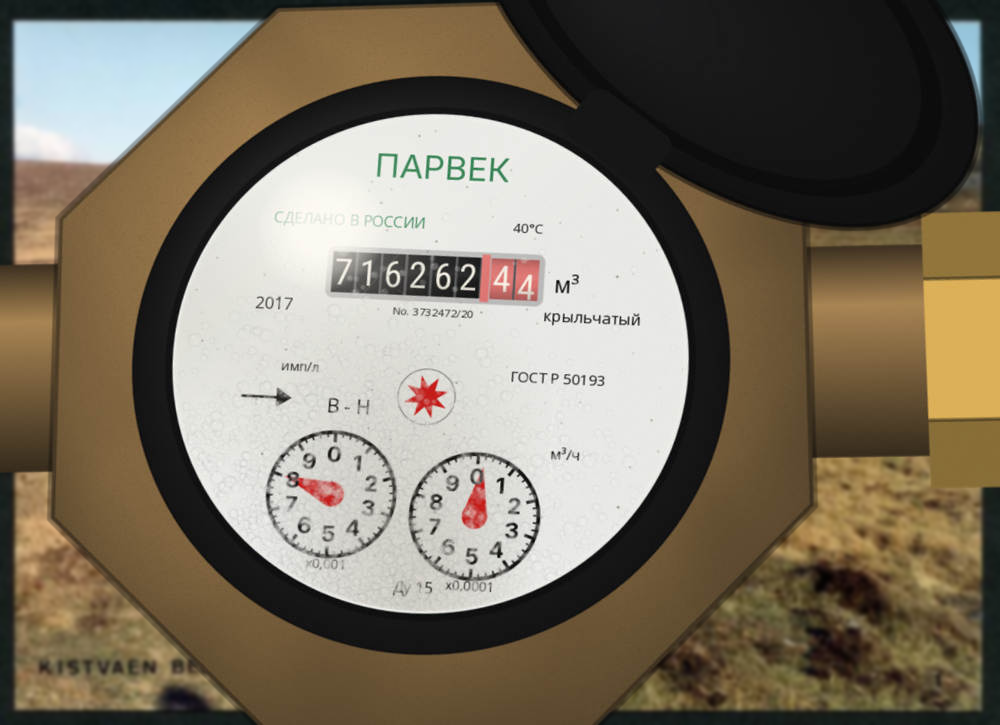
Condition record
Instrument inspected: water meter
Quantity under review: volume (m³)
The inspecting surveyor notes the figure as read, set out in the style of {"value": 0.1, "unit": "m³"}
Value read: {"value": 716262.4380, "unit": "m³"}
